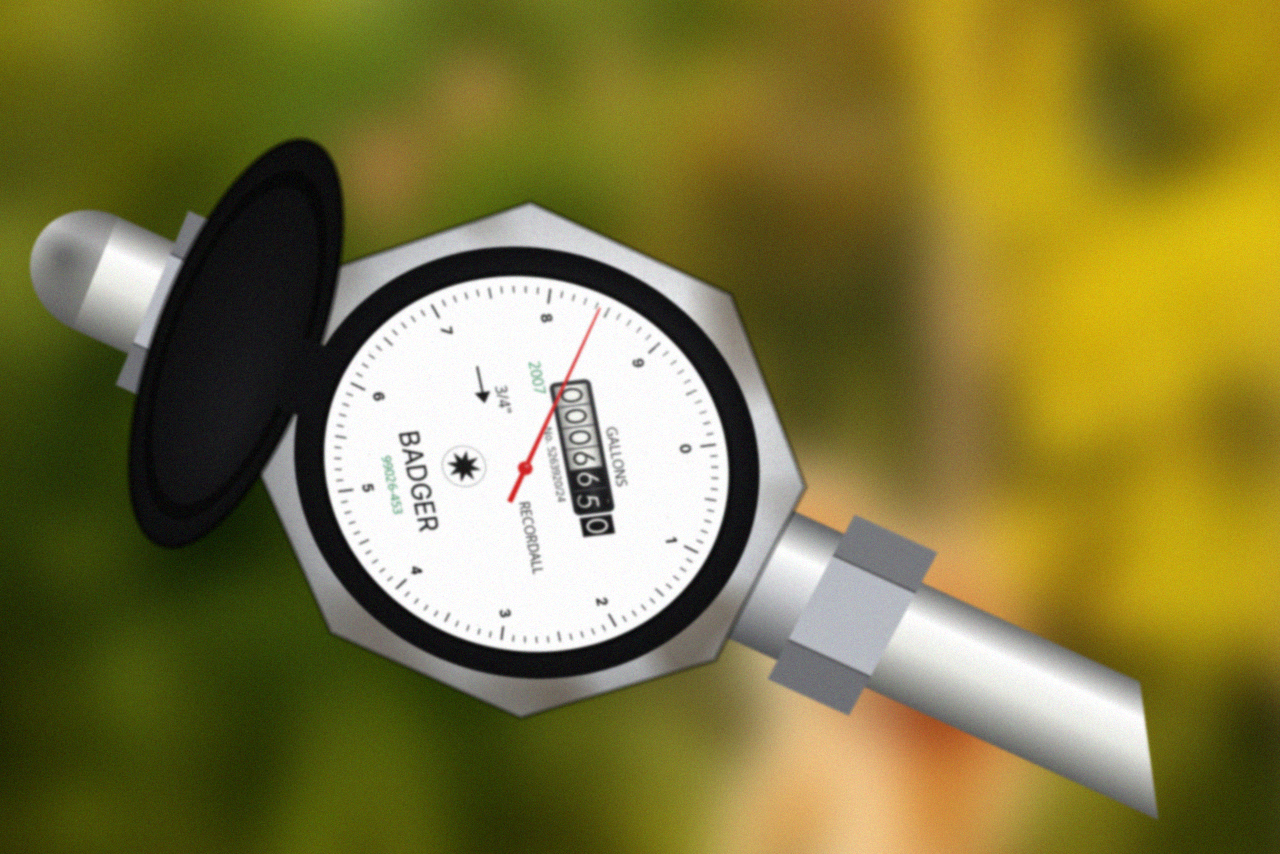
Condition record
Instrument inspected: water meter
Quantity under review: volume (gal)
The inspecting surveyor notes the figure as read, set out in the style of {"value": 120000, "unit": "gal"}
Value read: {"value": 6648.4, "unit": "gal"}
